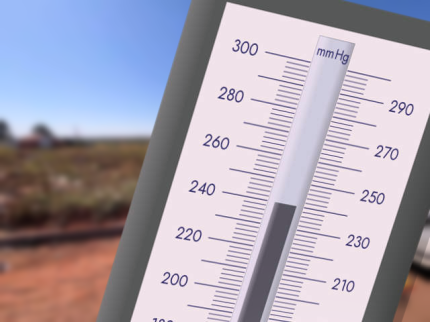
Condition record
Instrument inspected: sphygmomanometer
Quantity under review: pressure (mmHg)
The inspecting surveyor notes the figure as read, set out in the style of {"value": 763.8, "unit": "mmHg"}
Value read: {"value": 240, "unit": "mmHg"}
